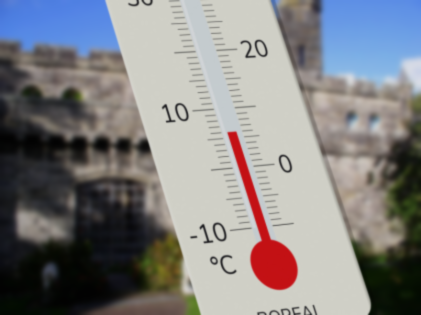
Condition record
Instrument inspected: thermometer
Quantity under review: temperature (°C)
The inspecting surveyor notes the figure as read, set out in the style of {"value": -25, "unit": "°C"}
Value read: {"value": 6, "unit": "°C"}
